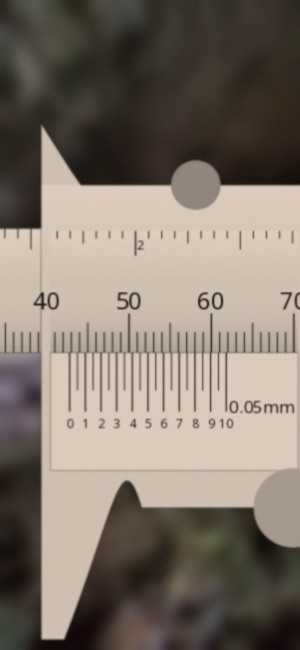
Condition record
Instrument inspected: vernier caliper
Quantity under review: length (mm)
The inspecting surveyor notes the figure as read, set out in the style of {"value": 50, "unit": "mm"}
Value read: {"value": 42.8, "unit": "mm"}
